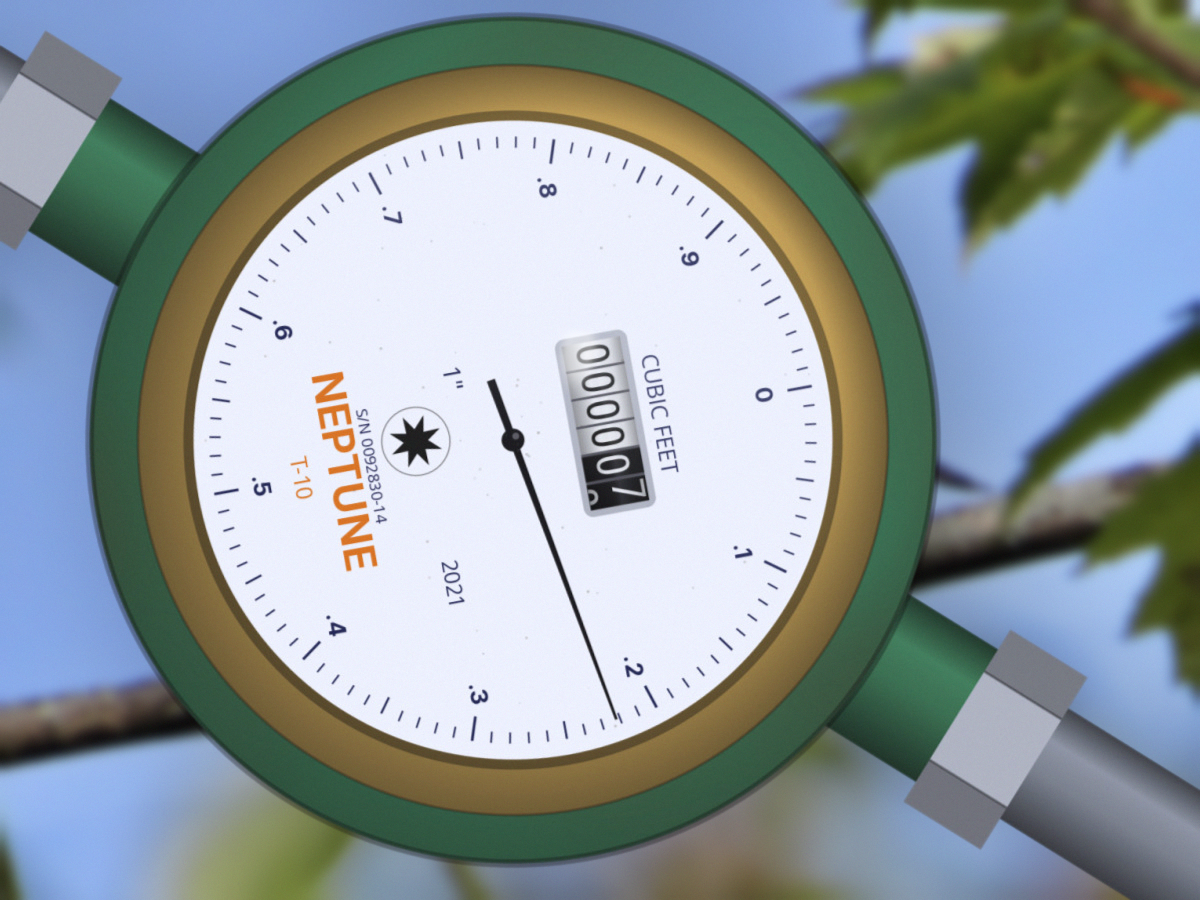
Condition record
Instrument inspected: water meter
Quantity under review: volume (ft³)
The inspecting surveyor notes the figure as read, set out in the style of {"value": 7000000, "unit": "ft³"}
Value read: {"value": 7.22, "unit": "ft³"}
